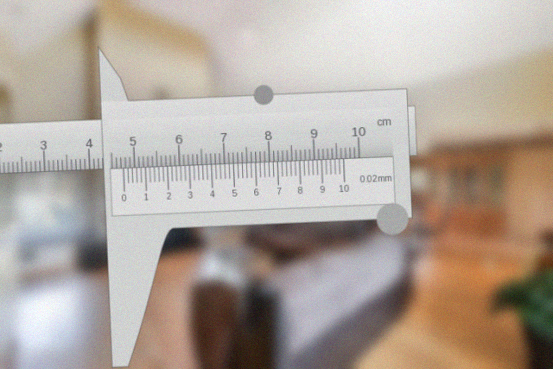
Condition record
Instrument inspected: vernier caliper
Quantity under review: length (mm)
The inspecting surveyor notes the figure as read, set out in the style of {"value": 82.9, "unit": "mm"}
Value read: {"value": 47.5, "unit": "mm"}
